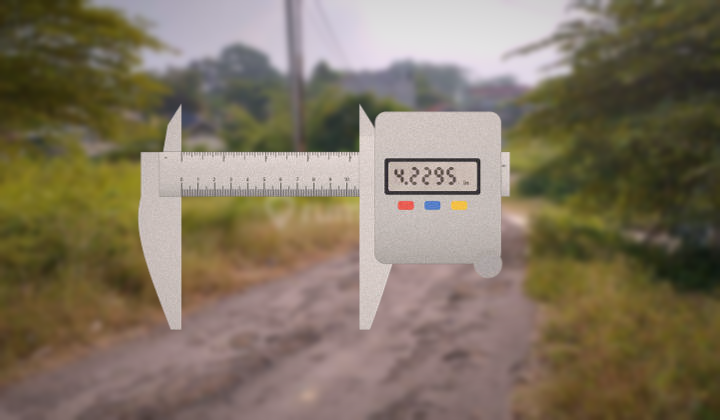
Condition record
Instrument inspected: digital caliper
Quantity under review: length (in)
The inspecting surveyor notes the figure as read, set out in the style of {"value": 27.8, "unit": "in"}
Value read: {"value": 4.2295, "unit": "in"}
